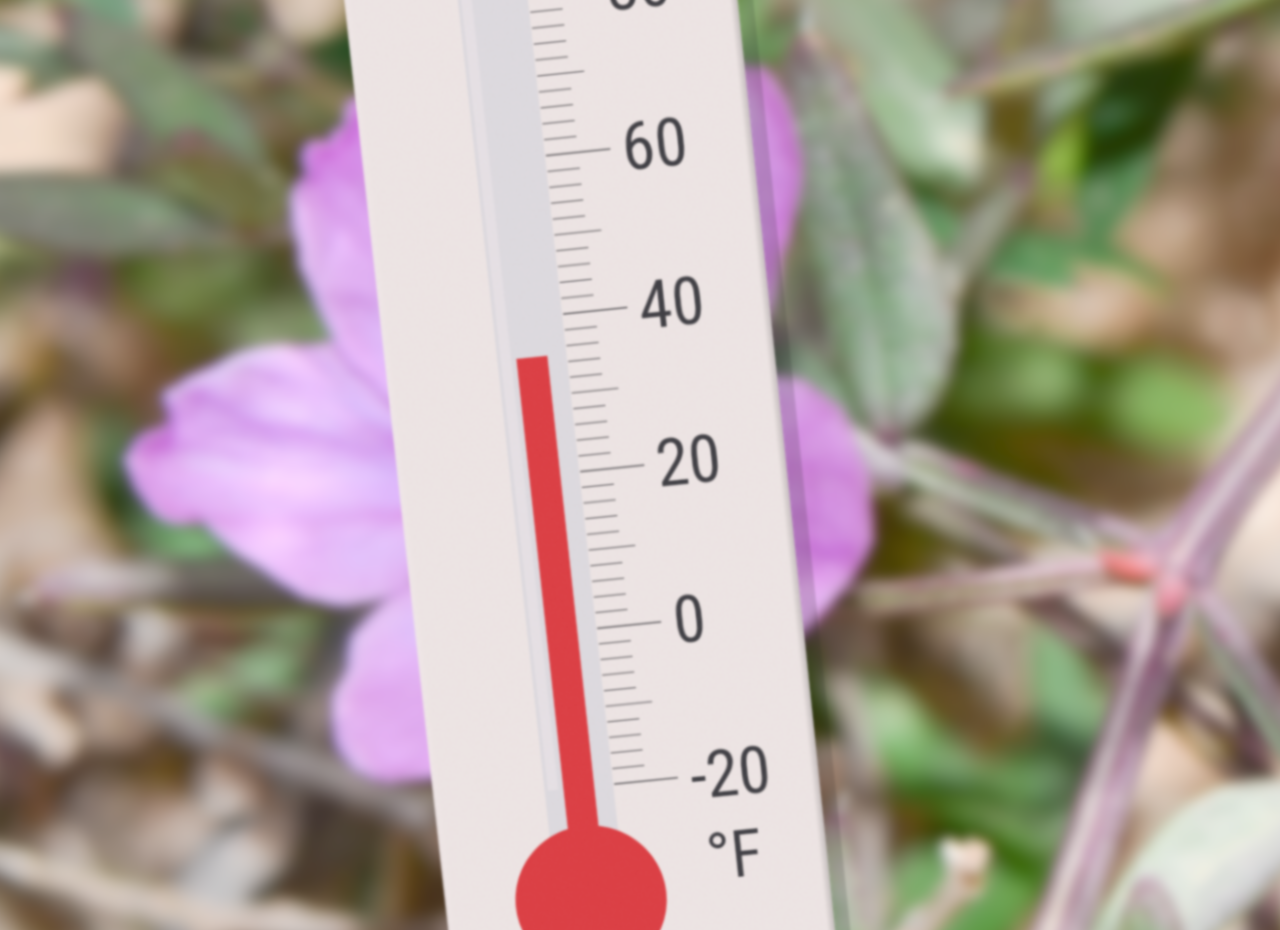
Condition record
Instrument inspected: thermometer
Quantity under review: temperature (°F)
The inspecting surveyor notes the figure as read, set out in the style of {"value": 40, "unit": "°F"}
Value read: {"value": 35, "unit": "°F"}
